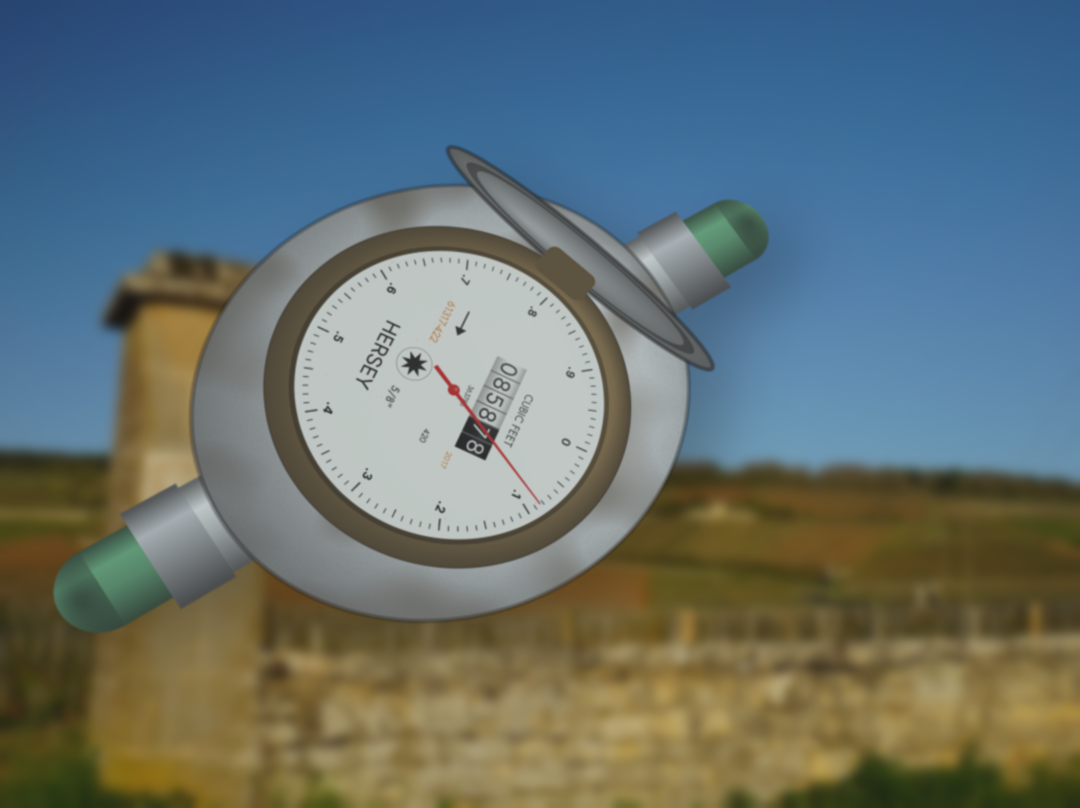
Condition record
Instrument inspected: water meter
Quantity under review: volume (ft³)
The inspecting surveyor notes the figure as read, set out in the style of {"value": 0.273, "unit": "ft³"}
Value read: {"value": 85878.08, "unit": "ft³"}
